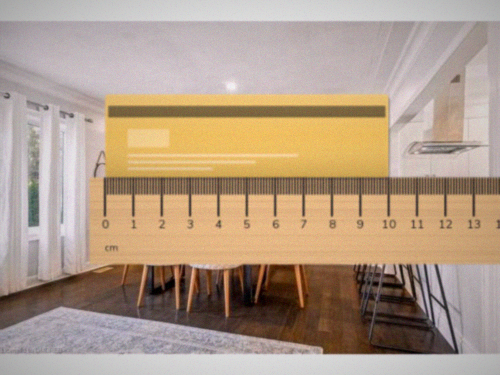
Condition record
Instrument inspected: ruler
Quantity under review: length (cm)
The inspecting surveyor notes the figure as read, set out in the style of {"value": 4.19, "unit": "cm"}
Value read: {"value": 10, "unit": "cm"}
